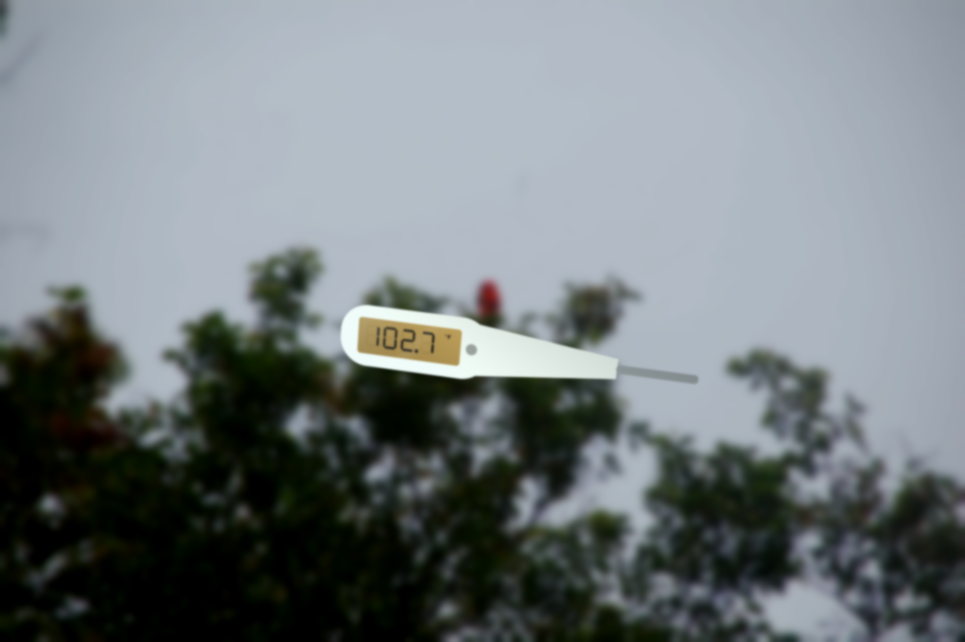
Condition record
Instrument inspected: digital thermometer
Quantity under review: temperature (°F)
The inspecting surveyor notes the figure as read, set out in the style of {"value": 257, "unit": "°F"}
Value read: {"value": 102.7, "unit": "°F"}
